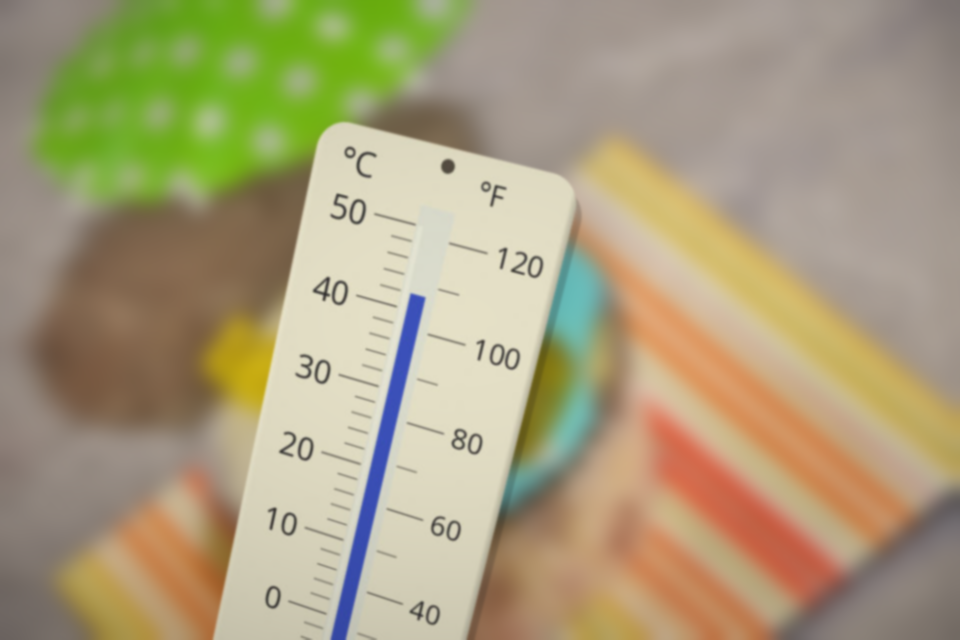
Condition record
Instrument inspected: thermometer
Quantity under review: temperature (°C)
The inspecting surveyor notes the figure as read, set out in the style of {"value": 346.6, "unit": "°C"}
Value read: {"value": 42, "unit": "°C"}
